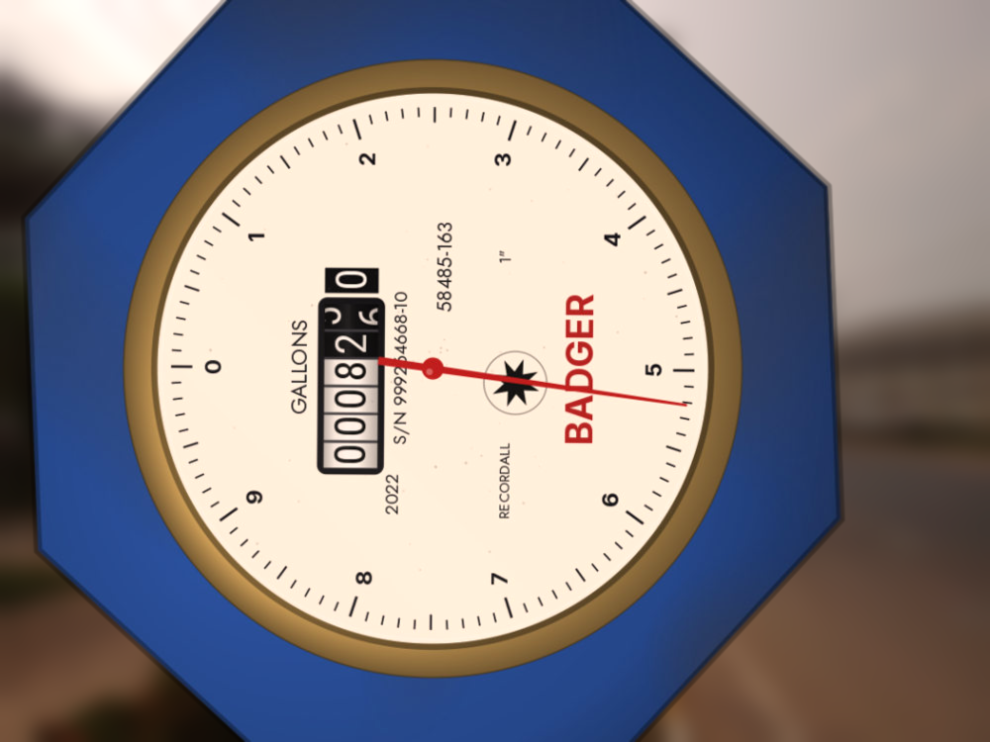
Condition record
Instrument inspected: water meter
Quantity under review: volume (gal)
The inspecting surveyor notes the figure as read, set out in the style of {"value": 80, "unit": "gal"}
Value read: {"value": 8255.2, "unit": "gal"}
